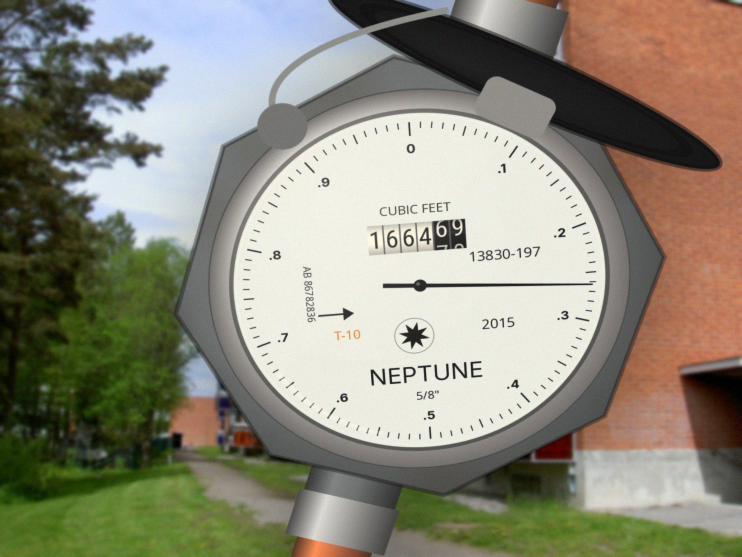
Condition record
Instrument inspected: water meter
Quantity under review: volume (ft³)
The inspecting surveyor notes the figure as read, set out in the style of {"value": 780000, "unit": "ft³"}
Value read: {"value": 166469.26, "unit": "ft³"}
